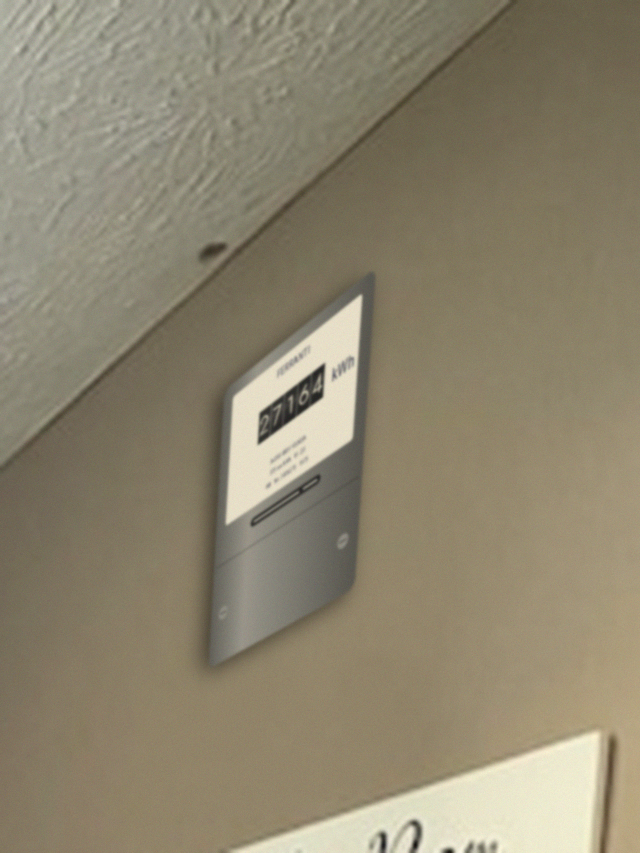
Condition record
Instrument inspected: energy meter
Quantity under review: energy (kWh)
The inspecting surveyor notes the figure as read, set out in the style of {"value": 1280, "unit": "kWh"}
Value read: {"value": 27164, "unit": "kWh"}
